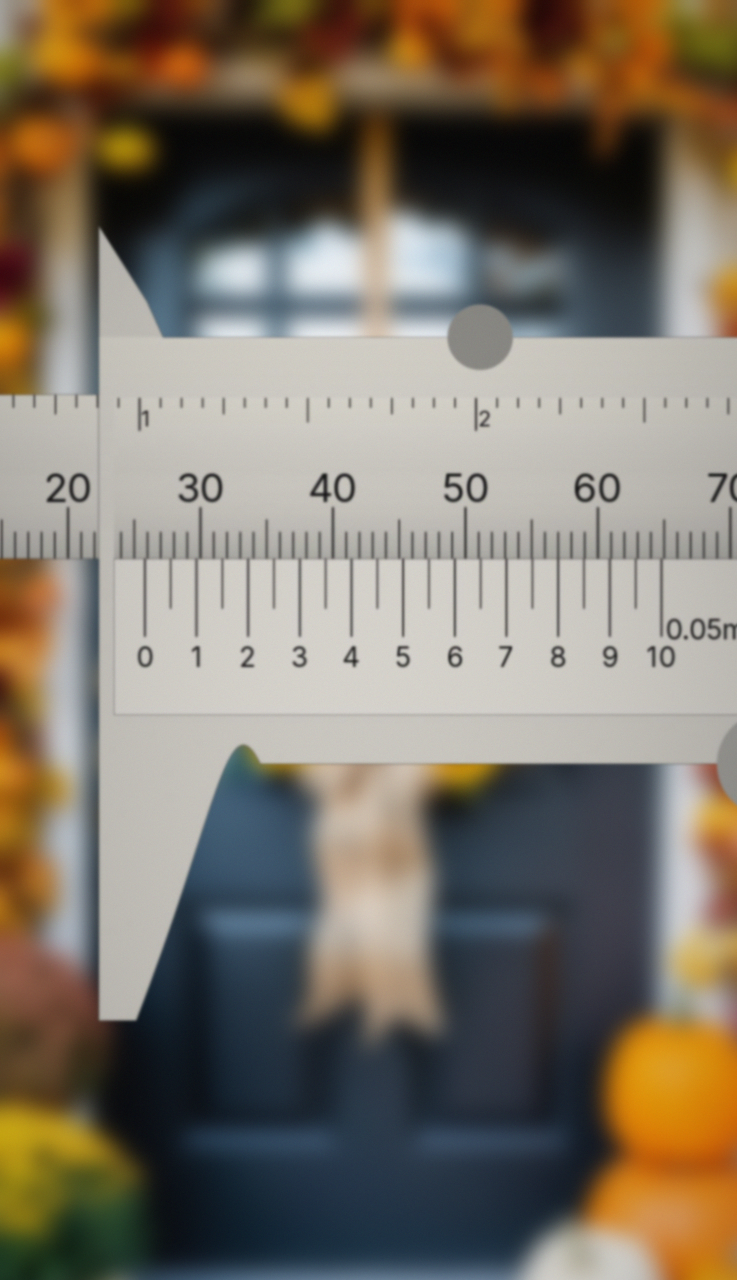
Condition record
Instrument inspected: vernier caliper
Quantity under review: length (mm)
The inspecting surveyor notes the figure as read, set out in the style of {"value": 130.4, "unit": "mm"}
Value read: {"value": 25.8, "unit": "mm"}
